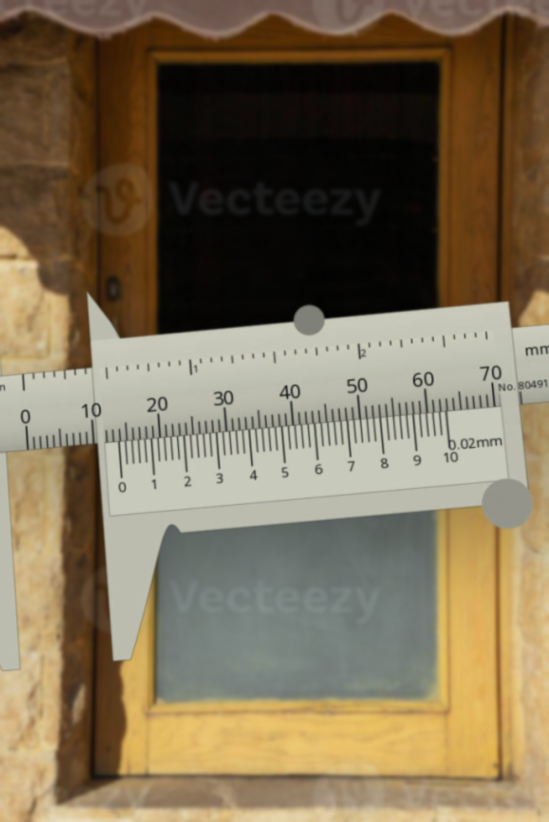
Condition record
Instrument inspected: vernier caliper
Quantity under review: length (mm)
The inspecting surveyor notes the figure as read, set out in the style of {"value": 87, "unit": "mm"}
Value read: {"value": 13.8, "unit": "mm"}
